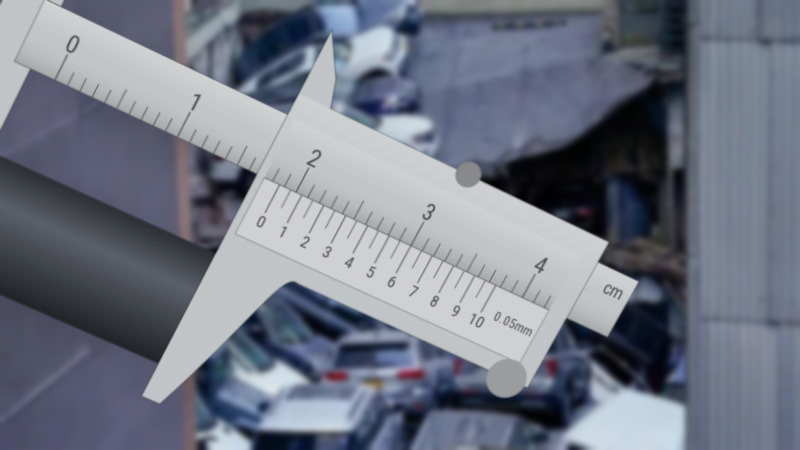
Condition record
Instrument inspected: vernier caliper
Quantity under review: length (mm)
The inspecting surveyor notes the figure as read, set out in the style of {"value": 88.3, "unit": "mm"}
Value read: {"value": 18.6, "unit": "mm"}
